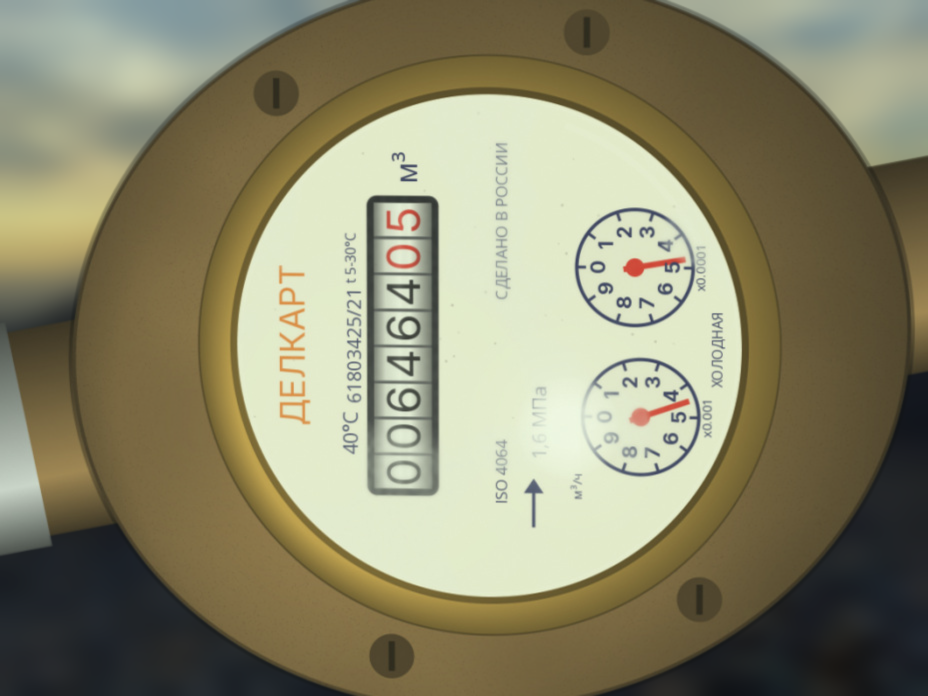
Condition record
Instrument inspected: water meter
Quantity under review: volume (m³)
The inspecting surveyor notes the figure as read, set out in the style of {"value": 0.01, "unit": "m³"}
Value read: {"value": 6464.0544, "unit": "m³"}
